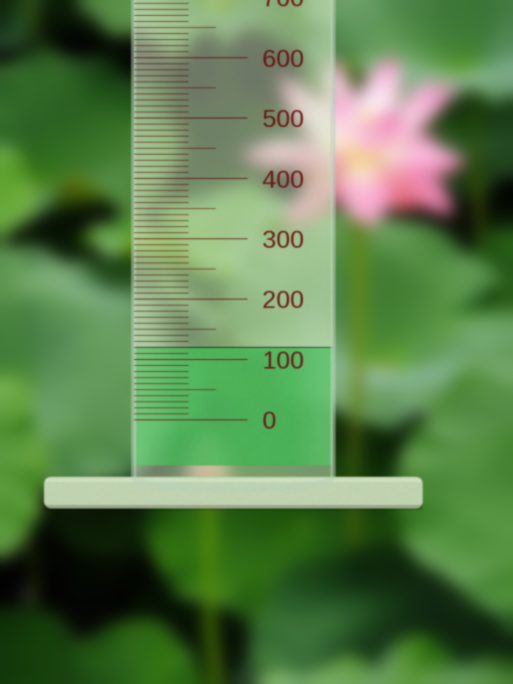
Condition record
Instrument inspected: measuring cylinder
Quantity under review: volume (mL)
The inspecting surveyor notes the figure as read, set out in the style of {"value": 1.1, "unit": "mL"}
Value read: {"value": 120, "unit": "mL"}
